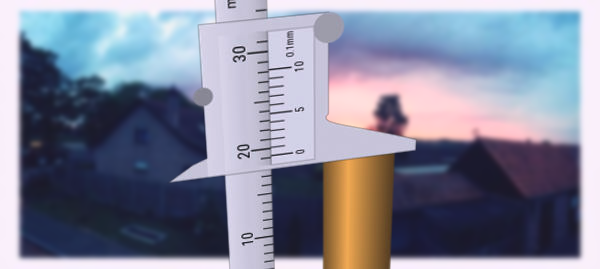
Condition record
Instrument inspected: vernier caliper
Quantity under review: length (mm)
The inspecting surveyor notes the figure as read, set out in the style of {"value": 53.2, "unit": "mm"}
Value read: {"value": 19.2, "unit": "mm"}
